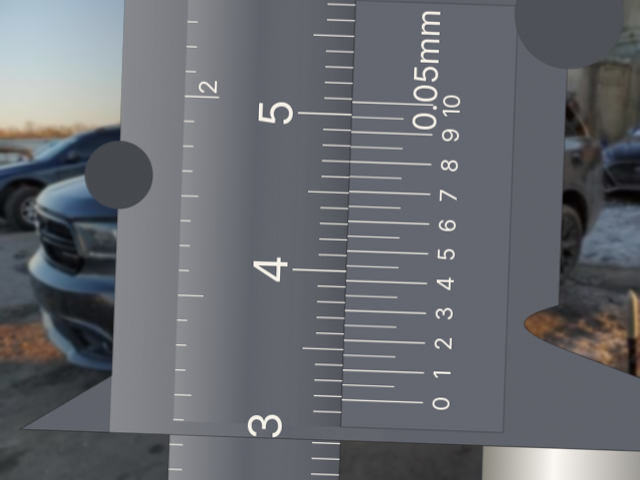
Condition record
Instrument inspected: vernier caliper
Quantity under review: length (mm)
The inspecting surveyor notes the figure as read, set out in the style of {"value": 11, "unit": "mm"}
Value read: {"value": 31.8, "unit": "mm"}
